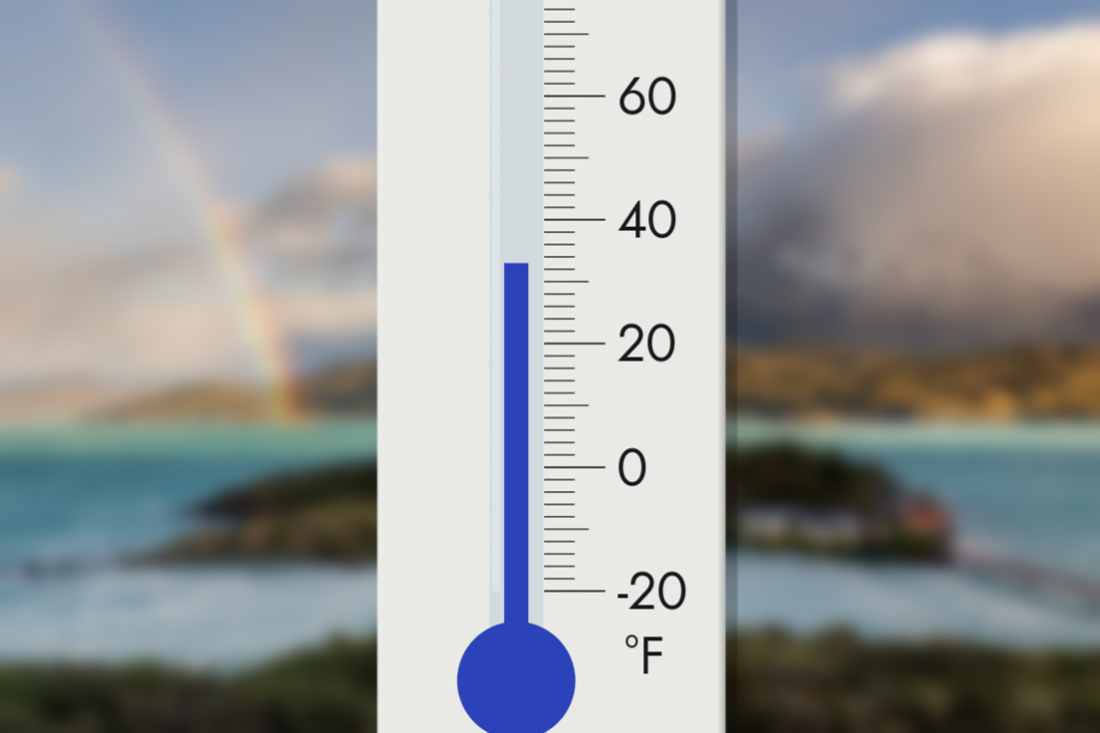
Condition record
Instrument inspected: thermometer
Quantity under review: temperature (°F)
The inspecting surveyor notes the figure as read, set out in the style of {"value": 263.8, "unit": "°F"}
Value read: {"value": 33, "unit": "°F"}
